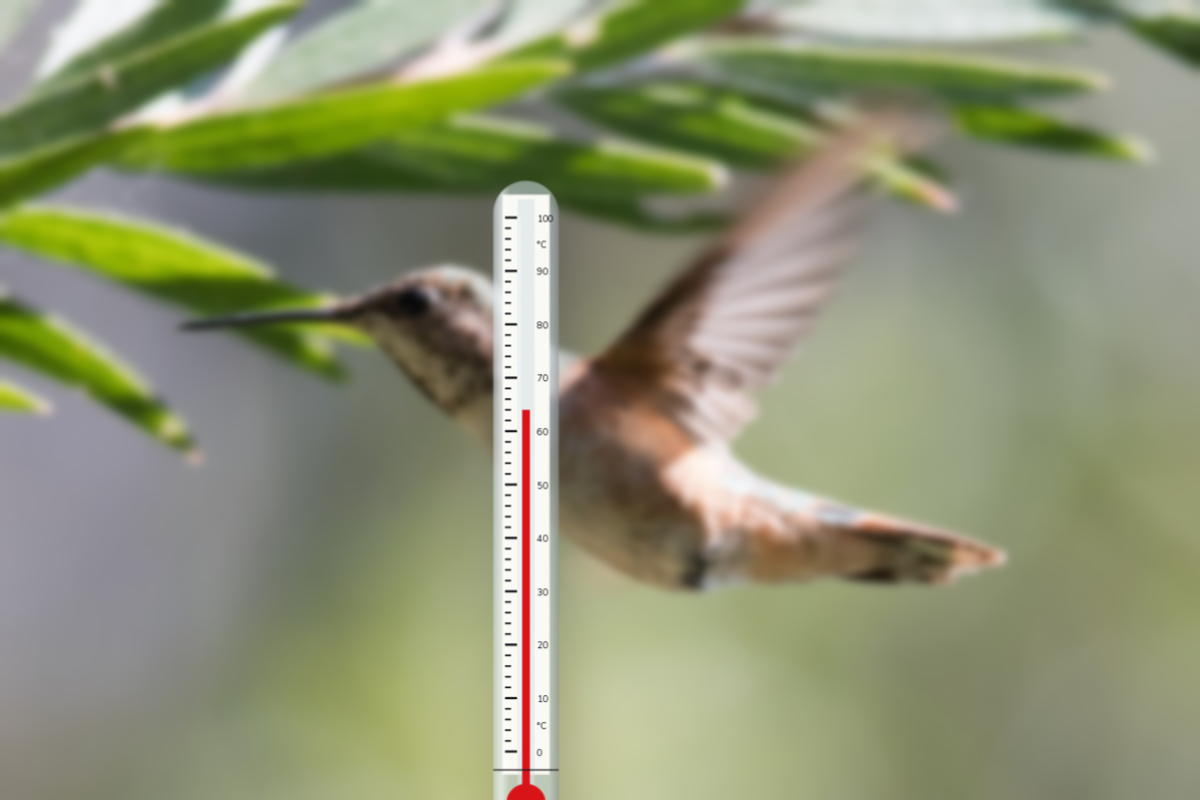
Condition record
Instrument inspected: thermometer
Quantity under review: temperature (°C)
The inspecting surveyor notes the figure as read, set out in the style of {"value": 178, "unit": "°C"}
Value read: {"value": 64, "unit": "°C"}
